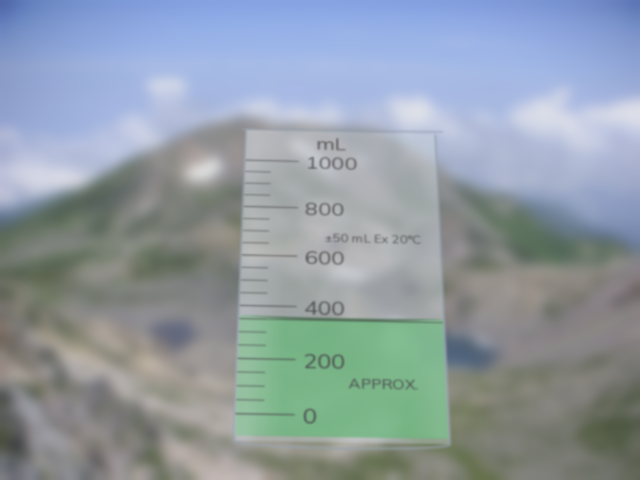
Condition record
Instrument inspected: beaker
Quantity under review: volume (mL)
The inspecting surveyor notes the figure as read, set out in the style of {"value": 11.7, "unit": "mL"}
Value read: {"value": 350, "unit": "mL"}
